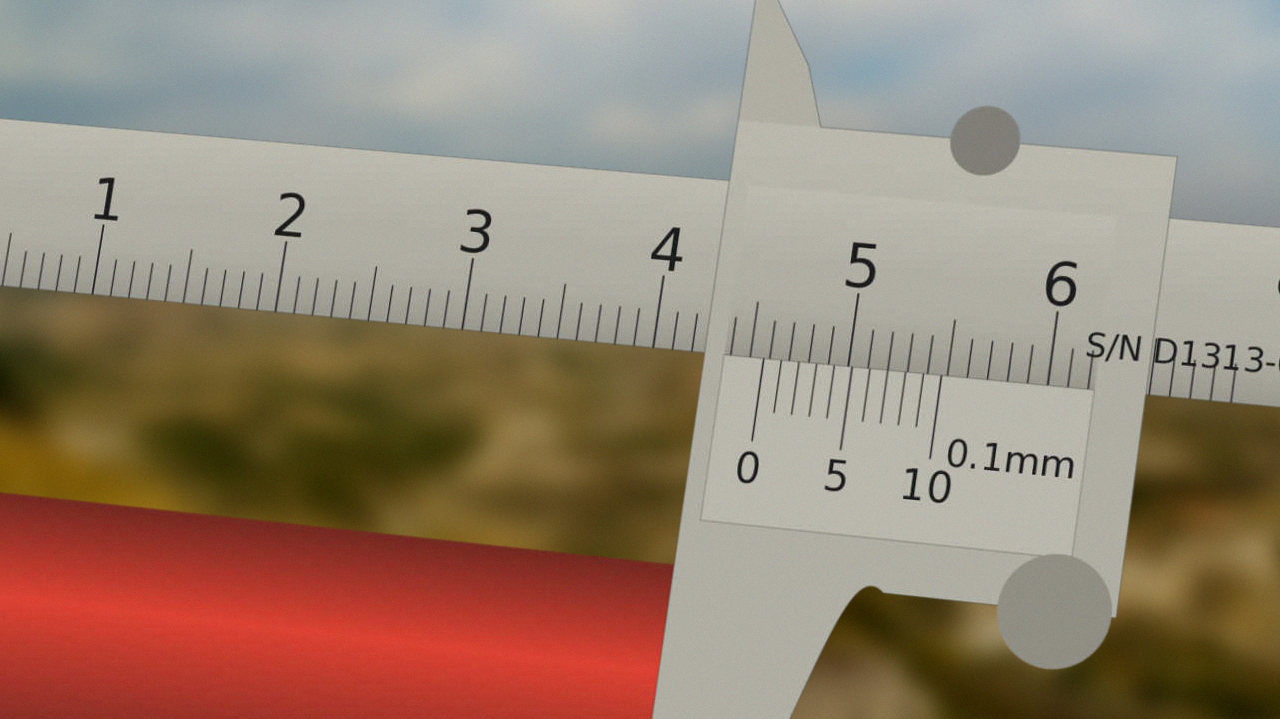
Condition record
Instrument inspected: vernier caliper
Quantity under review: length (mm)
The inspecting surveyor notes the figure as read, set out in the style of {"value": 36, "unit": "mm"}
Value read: {"value": 45.7, "unit": "mm"}
